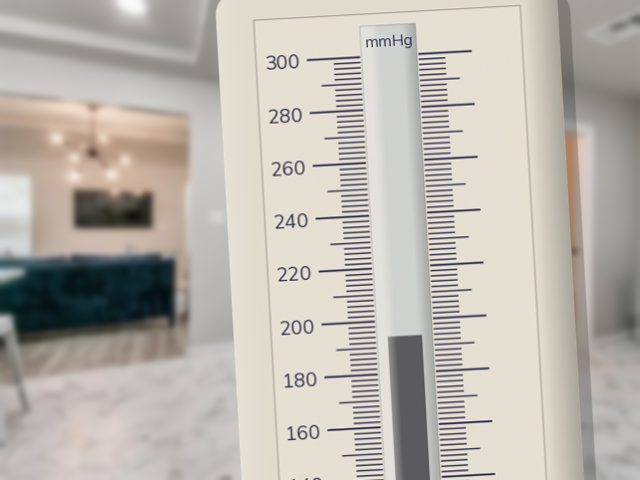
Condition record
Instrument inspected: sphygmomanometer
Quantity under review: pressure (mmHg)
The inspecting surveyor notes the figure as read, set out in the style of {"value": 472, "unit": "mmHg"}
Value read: {"value": 194, "unit": "mmHg"}
